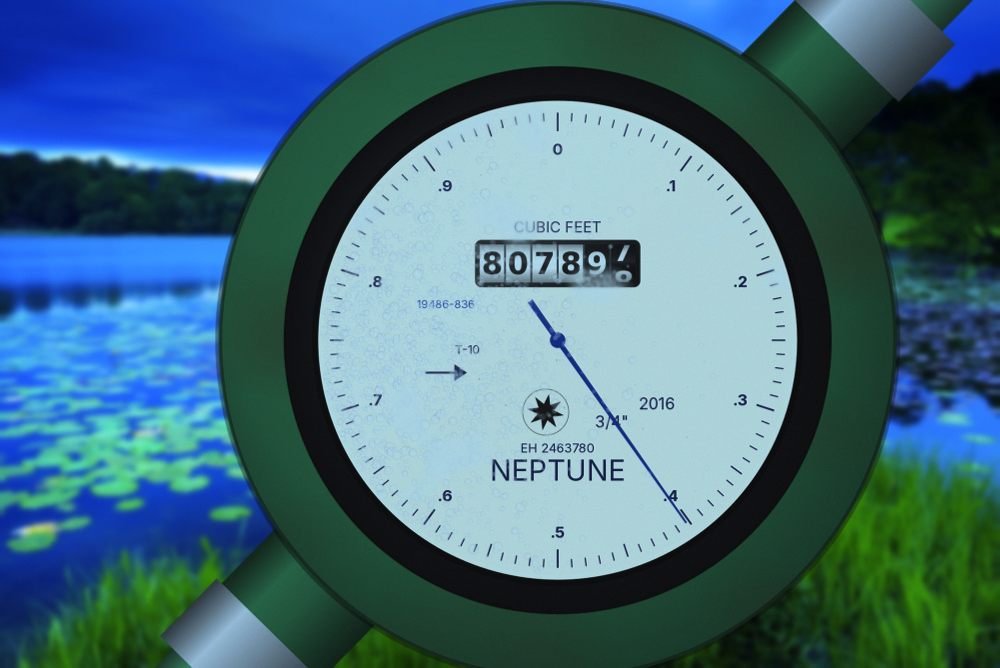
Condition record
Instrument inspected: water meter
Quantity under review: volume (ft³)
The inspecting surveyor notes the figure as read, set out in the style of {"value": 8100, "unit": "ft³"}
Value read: {"value": 807897.40, "unit": "ft³"}
